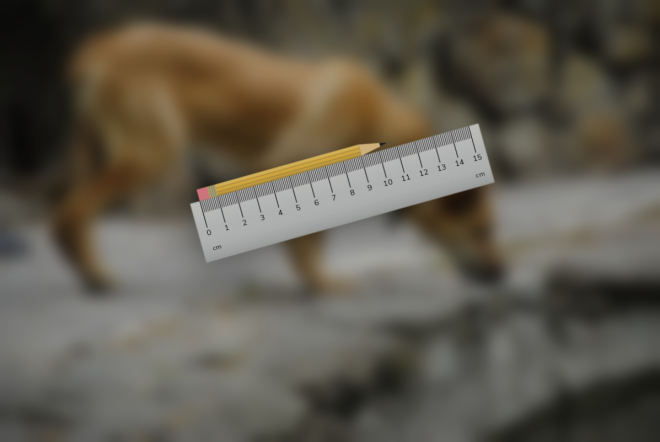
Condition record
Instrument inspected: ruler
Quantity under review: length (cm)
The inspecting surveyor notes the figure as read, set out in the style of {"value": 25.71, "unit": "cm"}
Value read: {"value": 10.5, "unit": "cm"}
